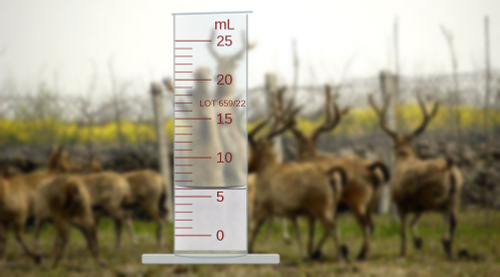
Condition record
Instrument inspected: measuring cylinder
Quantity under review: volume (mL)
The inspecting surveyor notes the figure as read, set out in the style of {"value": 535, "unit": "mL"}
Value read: {"value": 6, "unit": "mL"}
